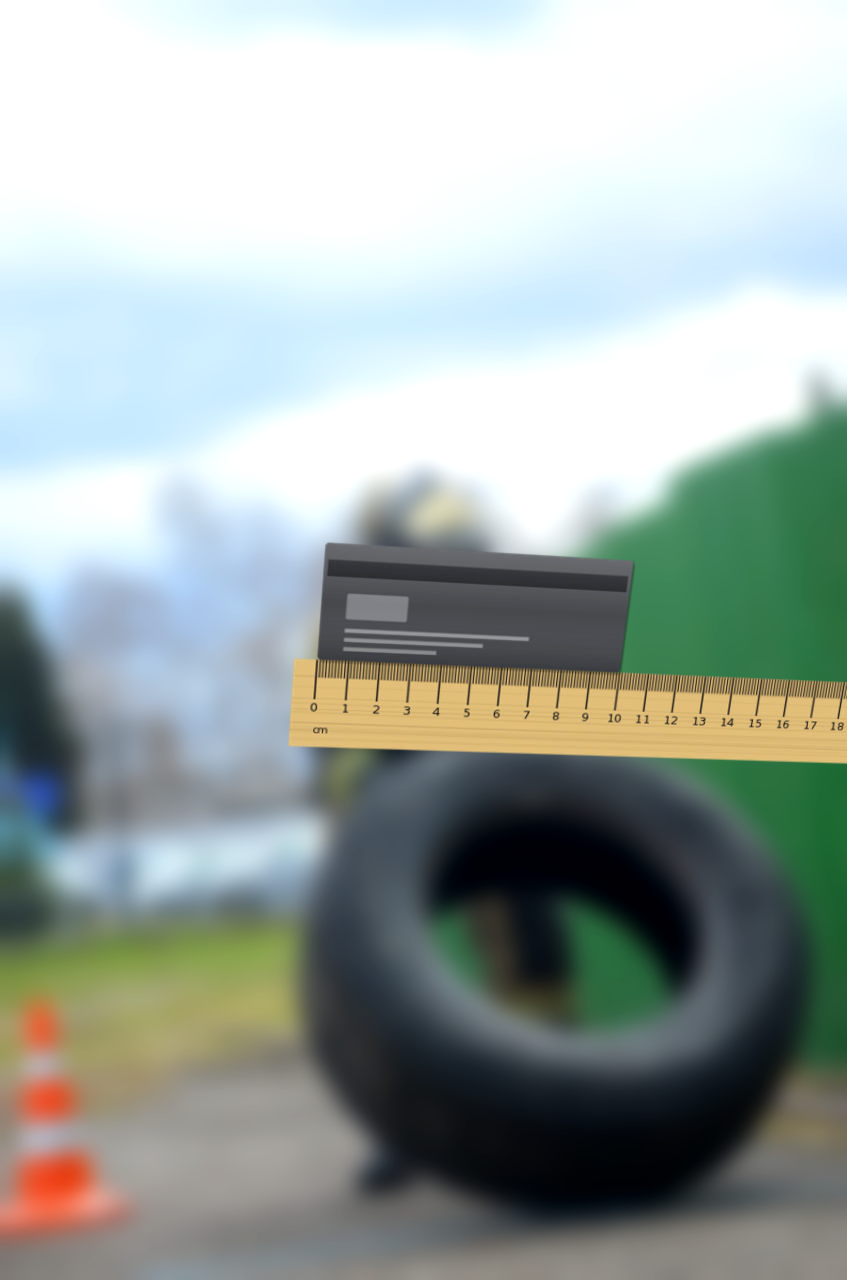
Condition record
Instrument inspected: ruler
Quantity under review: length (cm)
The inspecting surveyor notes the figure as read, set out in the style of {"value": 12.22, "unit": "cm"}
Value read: {"value": 10, "unit": "cm"}
